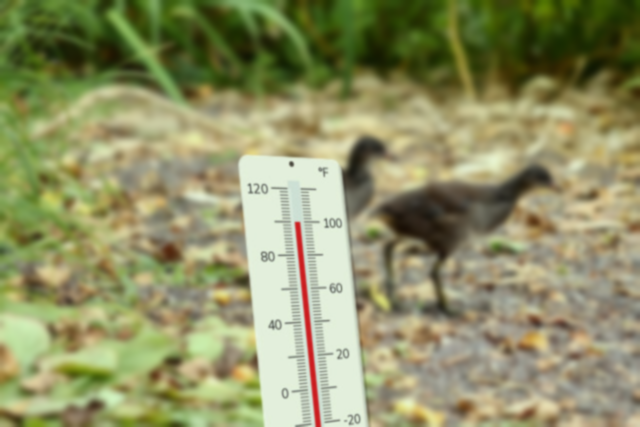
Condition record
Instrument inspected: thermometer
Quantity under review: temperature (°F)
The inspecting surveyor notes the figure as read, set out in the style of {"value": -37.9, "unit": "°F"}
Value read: {"value": 100, "unit": "°F"}
